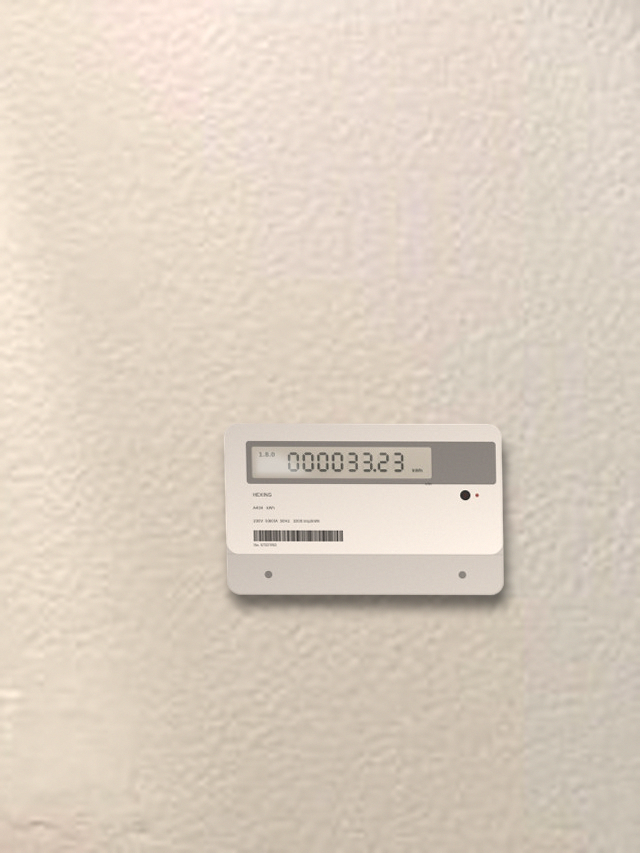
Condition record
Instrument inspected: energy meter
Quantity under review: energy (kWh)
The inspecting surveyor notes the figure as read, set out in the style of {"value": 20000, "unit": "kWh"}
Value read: {"value": 33.23, "unit": "kWh"}
